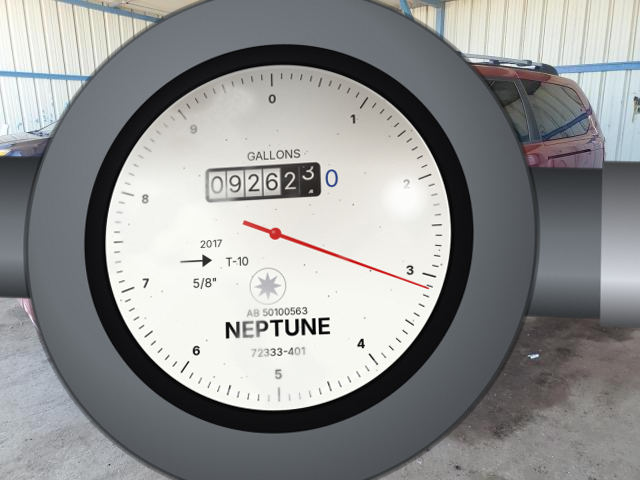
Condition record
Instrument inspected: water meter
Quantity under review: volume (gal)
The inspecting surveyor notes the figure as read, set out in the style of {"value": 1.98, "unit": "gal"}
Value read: {"value": 926233.1, "unit": "gal"}
